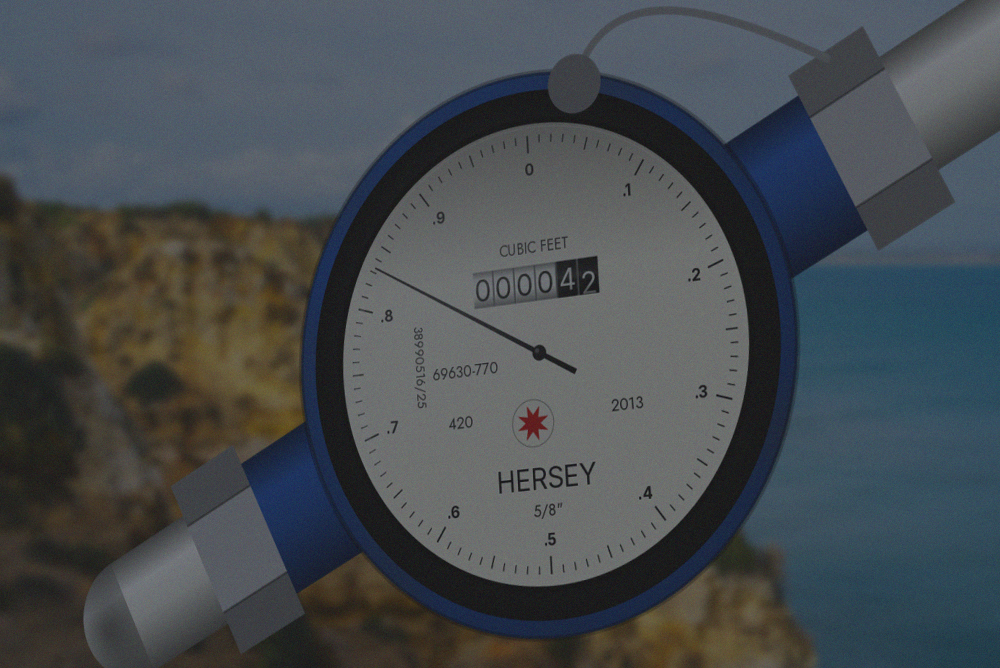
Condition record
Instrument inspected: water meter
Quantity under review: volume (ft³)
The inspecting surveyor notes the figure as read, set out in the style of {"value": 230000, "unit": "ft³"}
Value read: {"value": 41.83, "unit": "ft³"}
